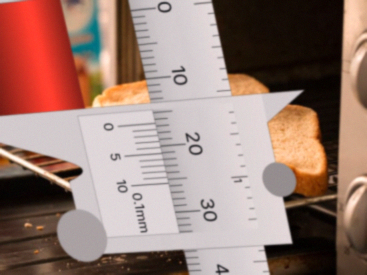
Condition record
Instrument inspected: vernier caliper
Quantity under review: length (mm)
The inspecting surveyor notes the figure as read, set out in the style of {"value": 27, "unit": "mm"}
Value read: {"value": 16.6, "unit": "mm"}
